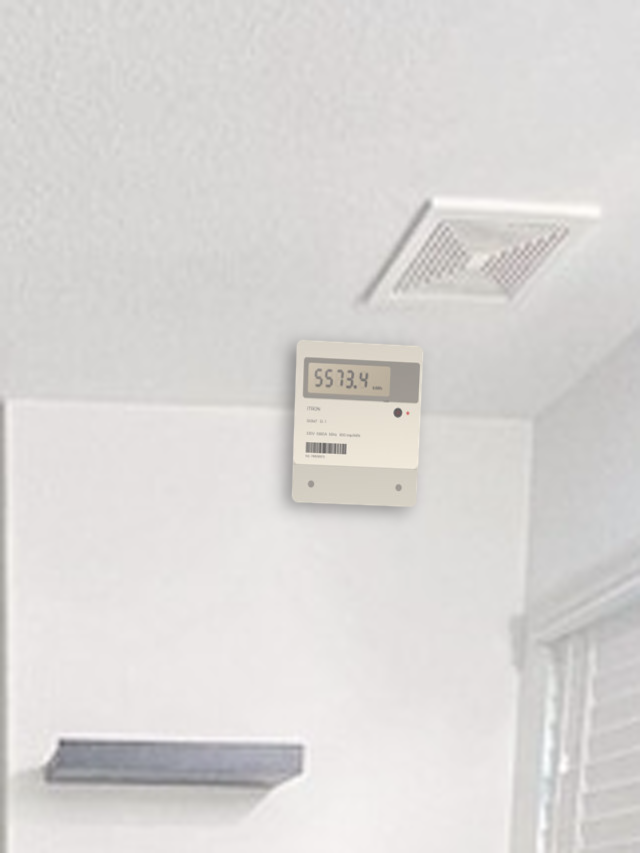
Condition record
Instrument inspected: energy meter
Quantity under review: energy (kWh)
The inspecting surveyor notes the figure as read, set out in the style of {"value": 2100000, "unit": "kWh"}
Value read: {"value": 5573.4, "unit": "kWh"}
